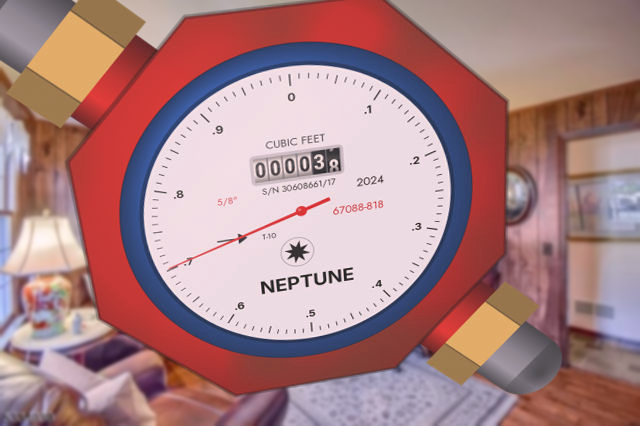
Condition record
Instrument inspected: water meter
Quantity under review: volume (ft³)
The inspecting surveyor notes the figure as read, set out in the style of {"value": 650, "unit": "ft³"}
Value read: {"value": 37.70, "unit": "ft³"}
